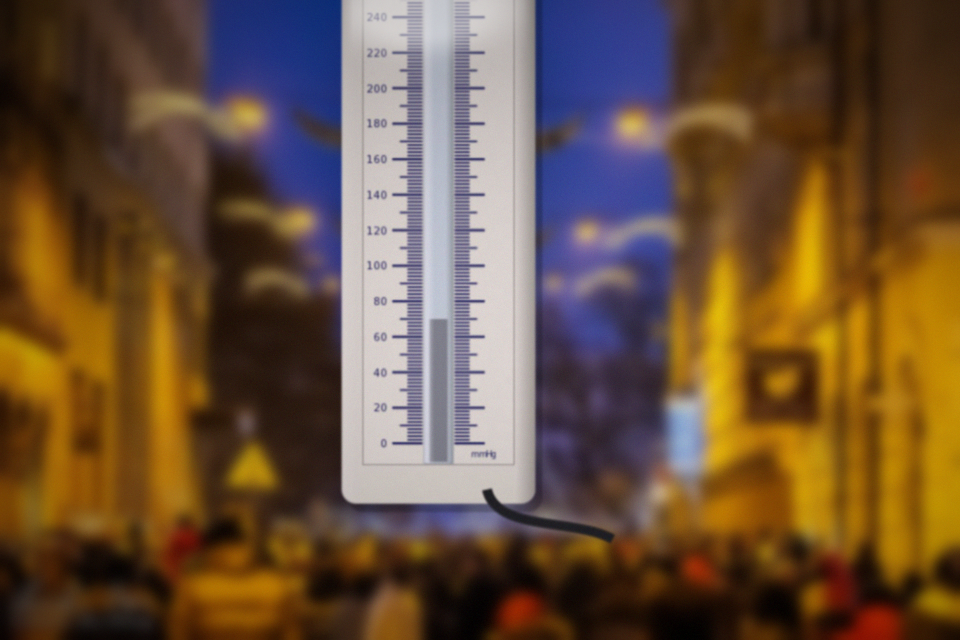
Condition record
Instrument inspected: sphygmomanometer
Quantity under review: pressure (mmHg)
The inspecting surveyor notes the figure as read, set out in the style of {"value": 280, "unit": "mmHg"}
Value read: {"value": 70, "unit": "mmHg"}
